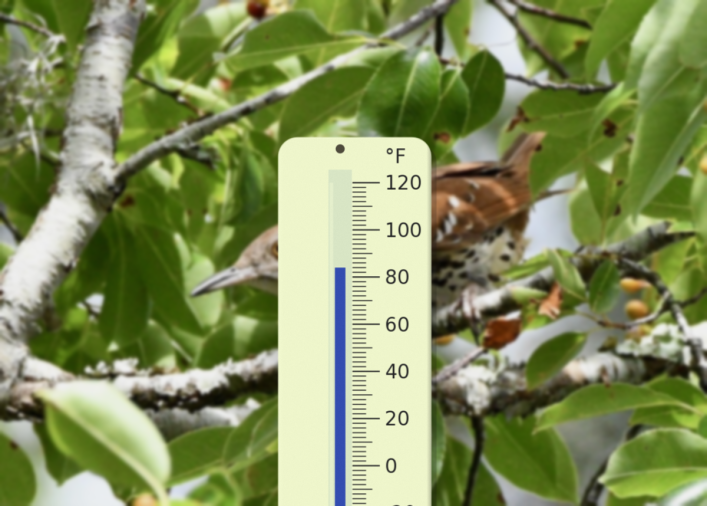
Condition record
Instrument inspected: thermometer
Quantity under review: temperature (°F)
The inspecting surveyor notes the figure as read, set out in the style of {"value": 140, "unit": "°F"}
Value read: {"value": 84, "unit": "°F"}
